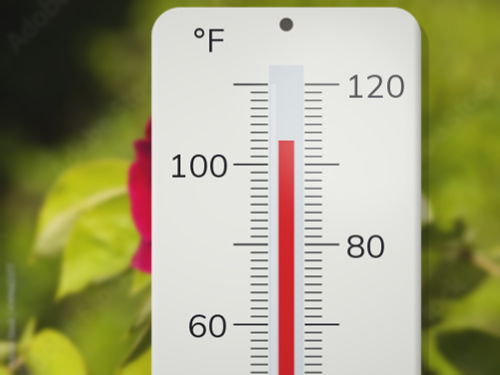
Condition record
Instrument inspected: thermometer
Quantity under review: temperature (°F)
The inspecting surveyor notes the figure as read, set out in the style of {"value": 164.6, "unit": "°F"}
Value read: {"value": 106, "unit": "°F"}
